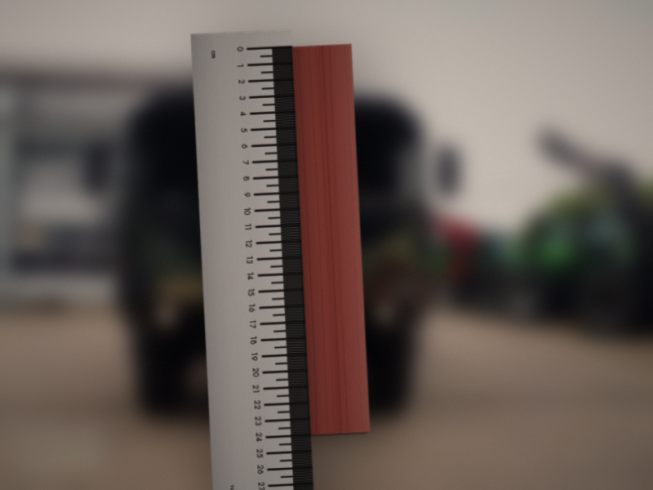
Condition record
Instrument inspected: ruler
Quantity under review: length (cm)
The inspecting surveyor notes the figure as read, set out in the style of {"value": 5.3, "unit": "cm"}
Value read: {"value": 24, "unit": "cm"}
